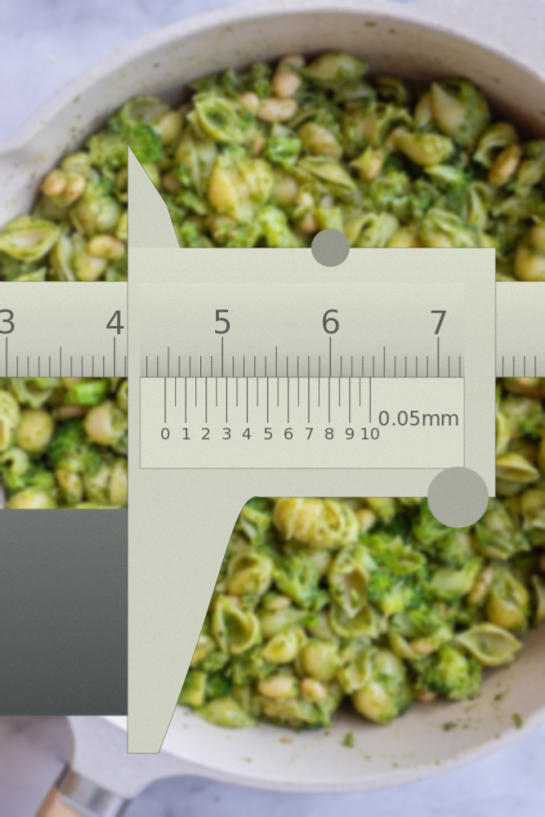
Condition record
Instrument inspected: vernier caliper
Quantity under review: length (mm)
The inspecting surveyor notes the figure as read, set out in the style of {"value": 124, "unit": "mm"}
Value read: {"value": 44.7, "unit": "mm"}
